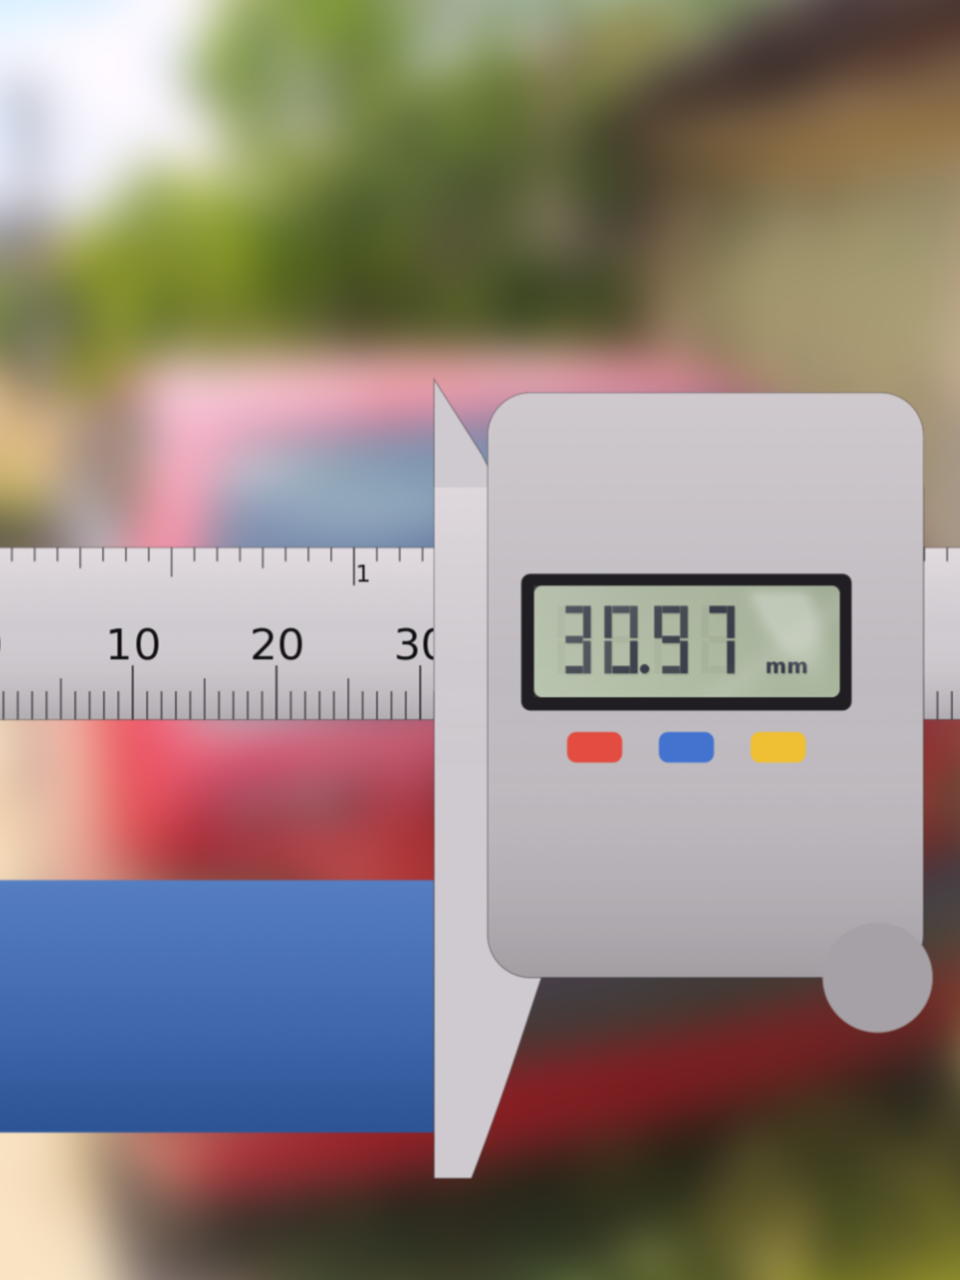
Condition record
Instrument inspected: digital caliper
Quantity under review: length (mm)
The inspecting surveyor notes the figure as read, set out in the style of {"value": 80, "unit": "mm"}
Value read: {"value": 30.97, "unit": "mm"}
